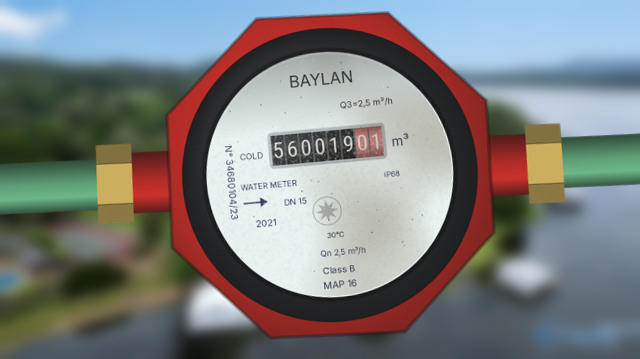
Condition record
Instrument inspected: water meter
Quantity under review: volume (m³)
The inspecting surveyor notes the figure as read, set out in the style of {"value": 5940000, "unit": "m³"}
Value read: {"value": 560019.01, "unit": "m³"}
